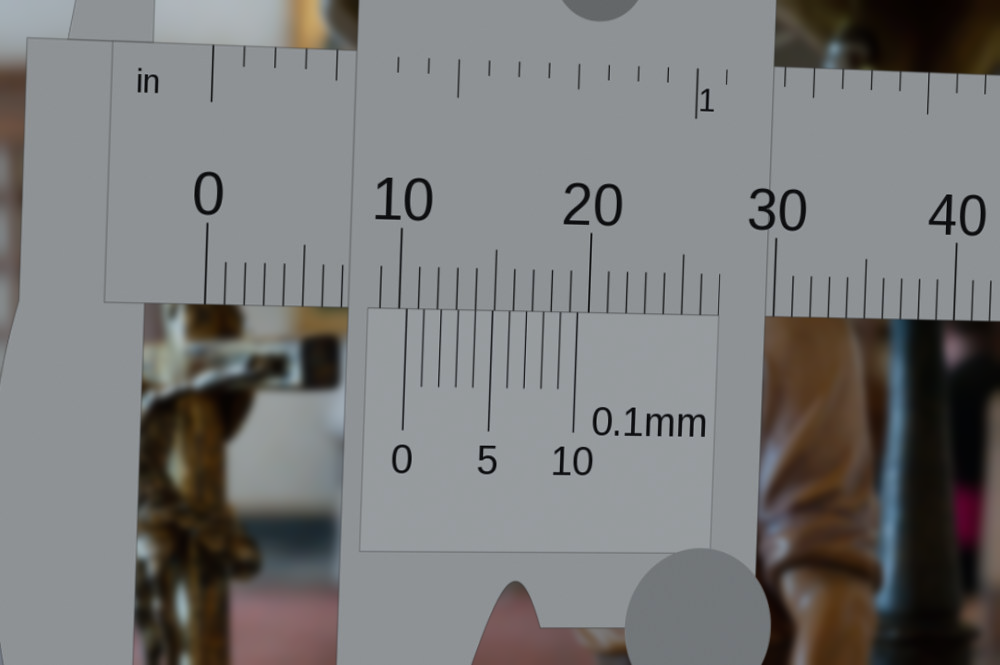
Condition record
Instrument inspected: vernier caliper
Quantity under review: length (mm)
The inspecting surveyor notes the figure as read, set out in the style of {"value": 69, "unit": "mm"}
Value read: {"value": 10.4, "unit": "mm"}
